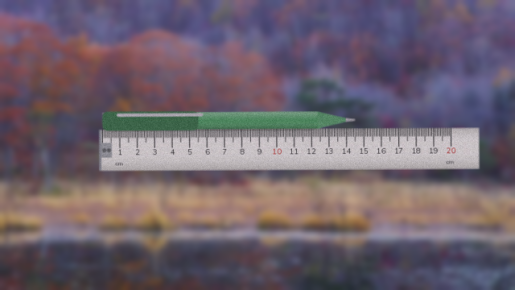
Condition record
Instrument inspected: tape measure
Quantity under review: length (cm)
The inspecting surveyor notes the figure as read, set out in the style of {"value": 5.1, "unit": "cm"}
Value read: {"value": 14.5, "unit": "cm"}
